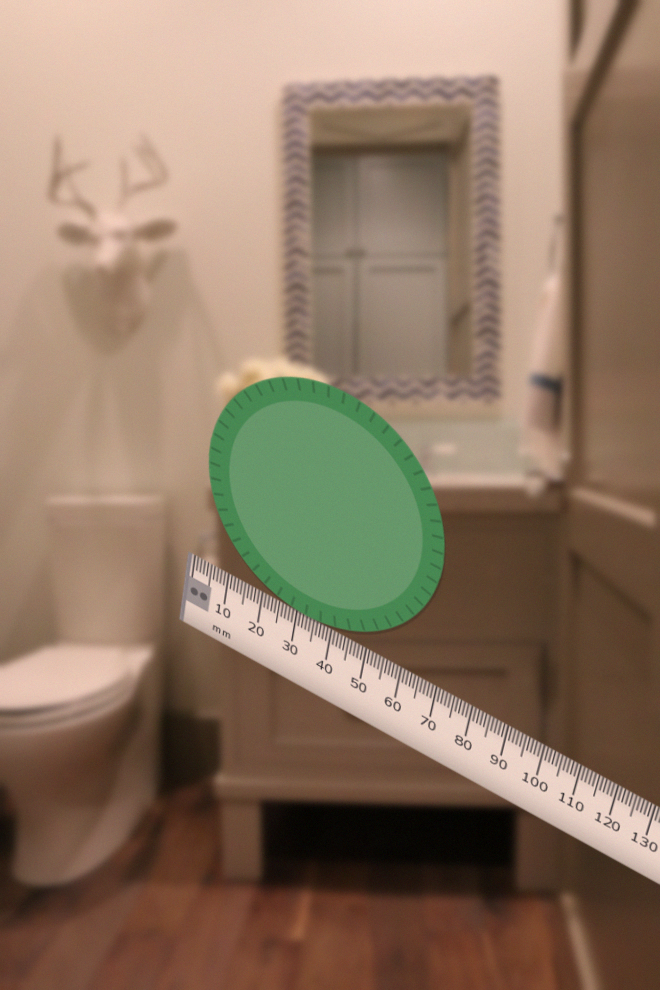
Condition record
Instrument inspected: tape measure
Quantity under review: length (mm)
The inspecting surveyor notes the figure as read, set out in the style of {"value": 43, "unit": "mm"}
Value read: {"value": 65, "unit": "mm"}
